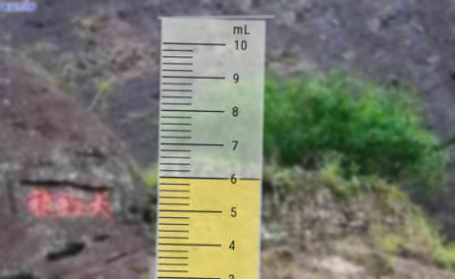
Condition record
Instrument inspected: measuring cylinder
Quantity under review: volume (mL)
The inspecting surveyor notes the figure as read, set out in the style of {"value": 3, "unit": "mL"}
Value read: {"value": 6, "unit": "mL"}
